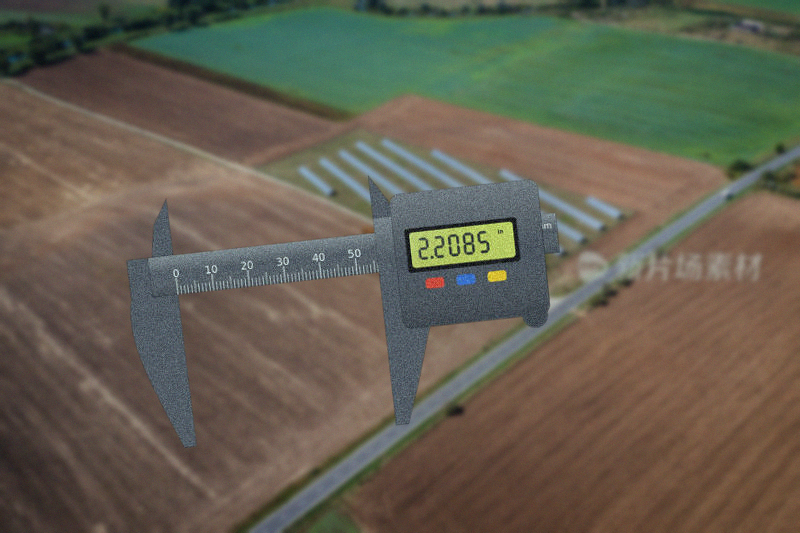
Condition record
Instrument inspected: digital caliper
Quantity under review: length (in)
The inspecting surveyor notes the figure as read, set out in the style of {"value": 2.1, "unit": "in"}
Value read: {"value": 2.2085, "unit": "in"}
